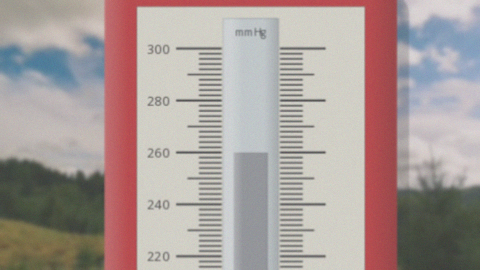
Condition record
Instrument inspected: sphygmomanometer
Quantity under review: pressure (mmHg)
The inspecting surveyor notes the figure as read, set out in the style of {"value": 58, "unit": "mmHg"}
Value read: {"value": 260, "unit": "mmHg"}
